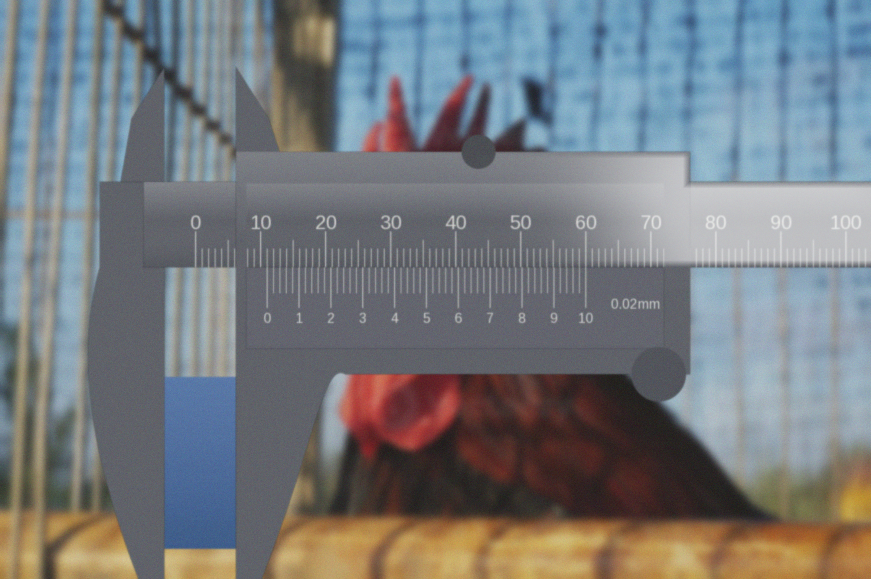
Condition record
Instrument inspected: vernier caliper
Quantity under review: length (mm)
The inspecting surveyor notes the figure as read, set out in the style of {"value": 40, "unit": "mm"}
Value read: {"value": 11.0, "unit": "mm"}
